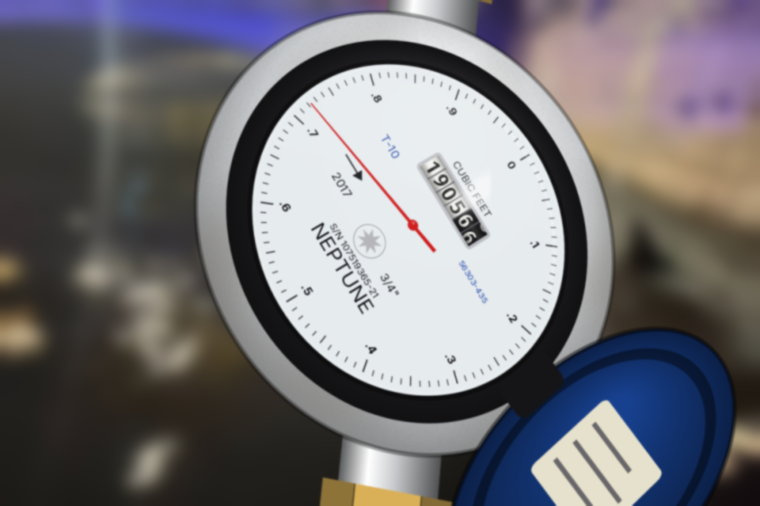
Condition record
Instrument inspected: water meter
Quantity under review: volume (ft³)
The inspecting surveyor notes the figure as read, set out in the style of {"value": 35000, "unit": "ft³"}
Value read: {"value": 190565.72, "unit": "ft³"}
